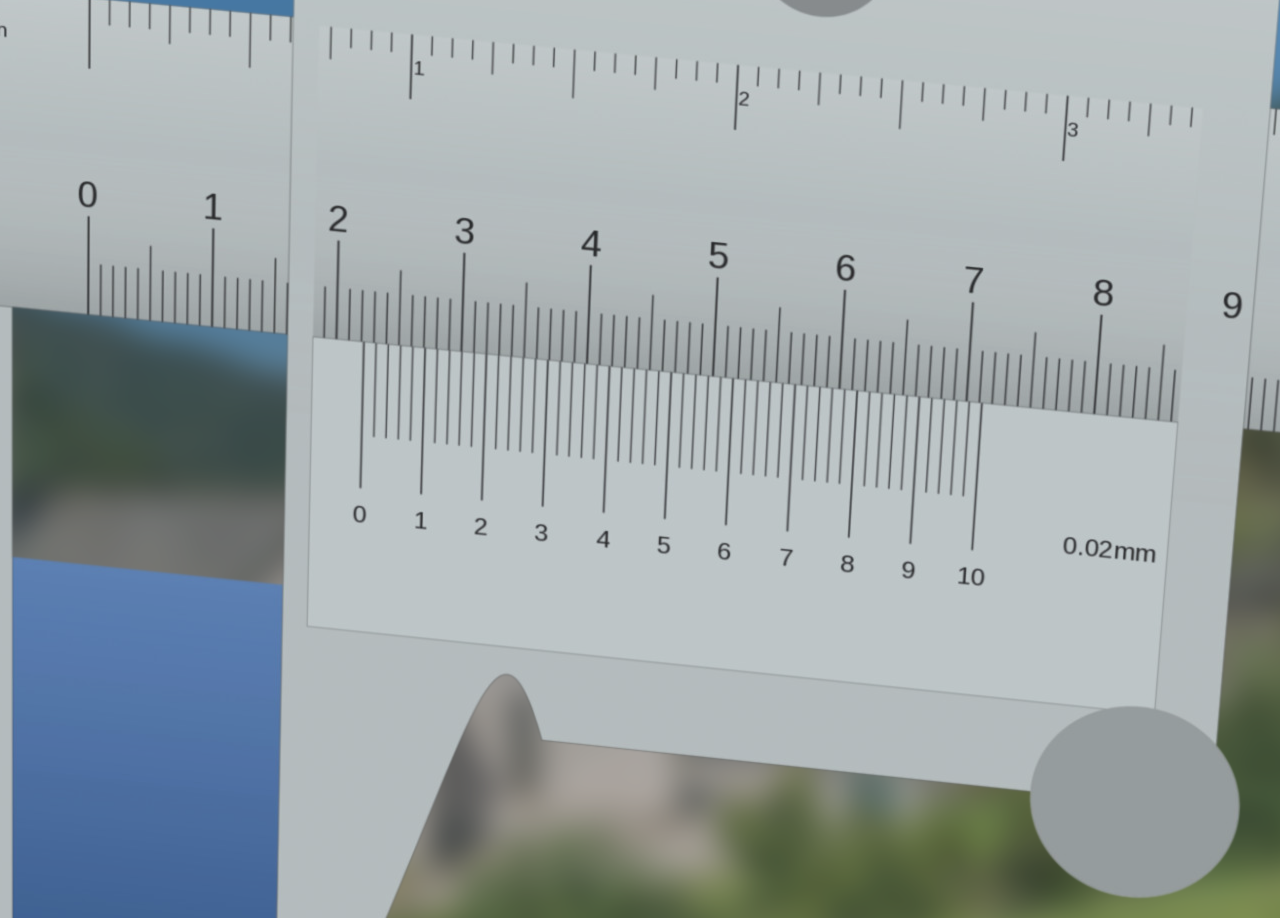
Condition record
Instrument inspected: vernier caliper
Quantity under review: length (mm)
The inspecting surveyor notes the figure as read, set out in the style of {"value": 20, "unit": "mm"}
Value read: {"value": 22.2, "unit": "mm"}
